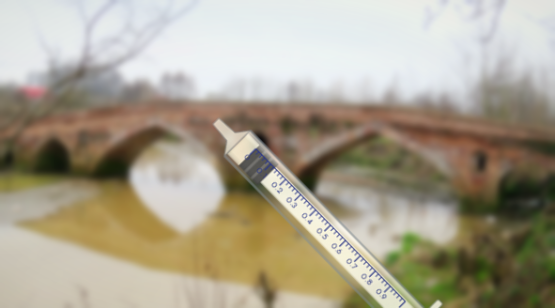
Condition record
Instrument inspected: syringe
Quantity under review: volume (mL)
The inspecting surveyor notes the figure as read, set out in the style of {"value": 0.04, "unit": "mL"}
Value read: {"value": 0, "unit": "mL"}
